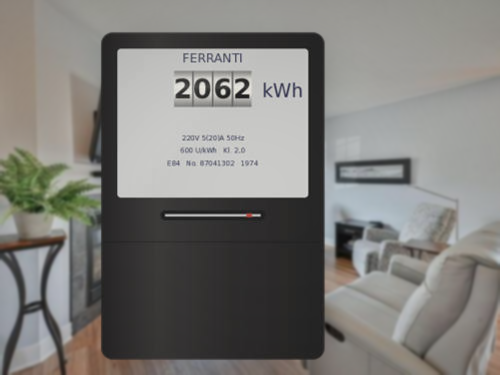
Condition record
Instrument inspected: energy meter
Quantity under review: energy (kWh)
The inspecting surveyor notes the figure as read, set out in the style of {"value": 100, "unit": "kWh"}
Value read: {"value": 2062, "unit": "kWh"}
